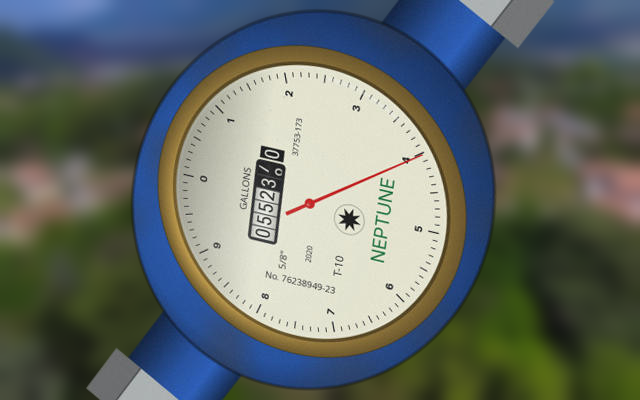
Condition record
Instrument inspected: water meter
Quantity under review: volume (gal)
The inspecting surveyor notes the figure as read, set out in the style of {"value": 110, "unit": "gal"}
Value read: {"value": 552374.0, "unit": "gal"}
